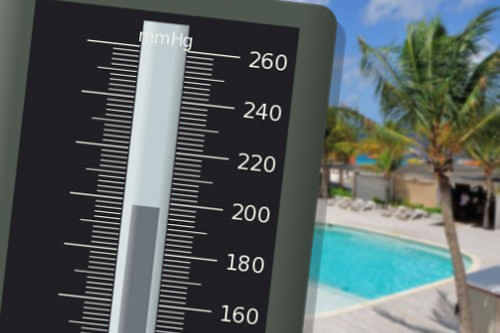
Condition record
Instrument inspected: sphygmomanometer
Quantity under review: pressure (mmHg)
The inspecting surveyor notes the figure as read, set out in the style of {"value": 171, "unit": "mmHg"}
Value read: {"value": 198, "unit": "mmHg"}
